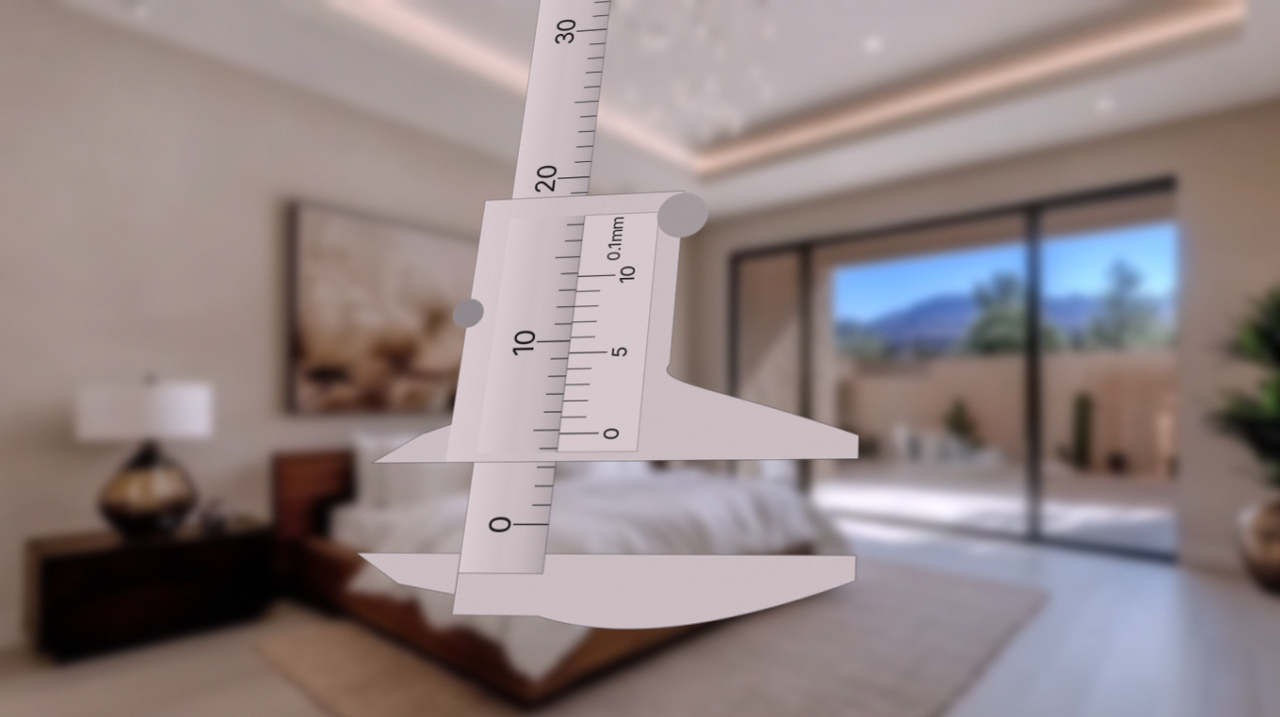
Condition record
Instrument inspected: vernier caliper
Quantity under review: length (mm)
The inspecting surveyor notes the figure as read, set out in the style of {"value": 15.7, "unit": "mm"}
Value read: {"value": 4.8, "unit": "mm"}
